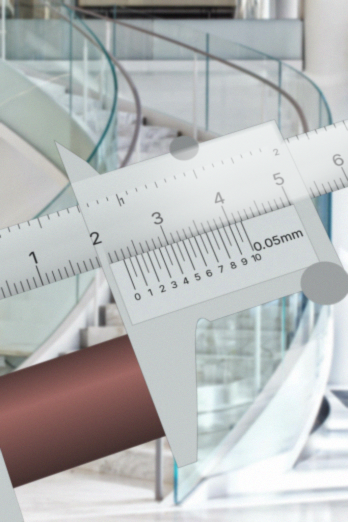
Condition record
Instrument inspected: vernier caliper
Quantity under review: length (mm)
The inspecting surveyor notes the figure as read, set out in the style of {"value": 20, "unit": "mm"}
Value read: {"value": 22.8, "unit": "mm"}
